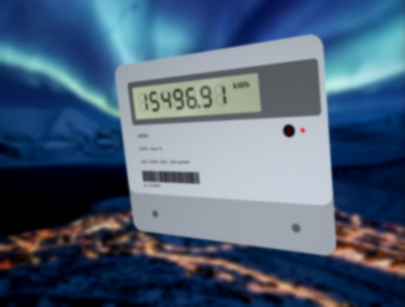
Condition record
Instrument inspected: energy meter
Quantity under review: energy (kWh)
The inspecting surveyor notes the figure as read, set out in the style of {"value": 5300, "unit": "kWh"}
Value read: {"value": 15496.91, "unit": "kWh"}
